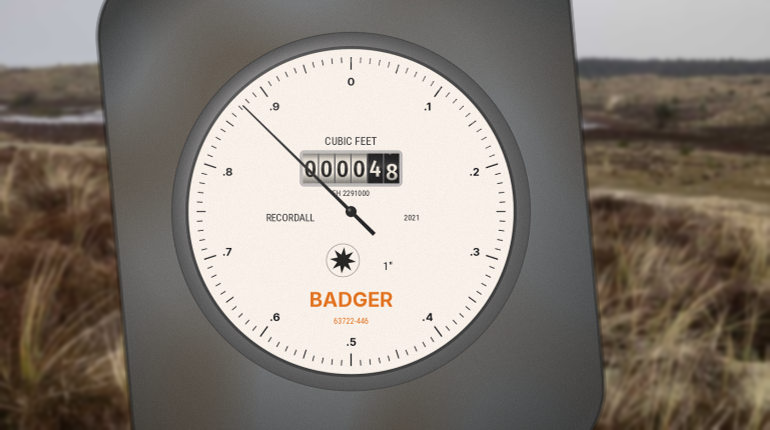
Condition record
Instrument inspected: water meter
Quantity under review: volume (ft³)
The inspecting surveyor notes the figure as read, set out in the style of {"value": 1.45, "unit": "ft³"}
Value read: {"value": 47.87, "unit": "ft³"}
